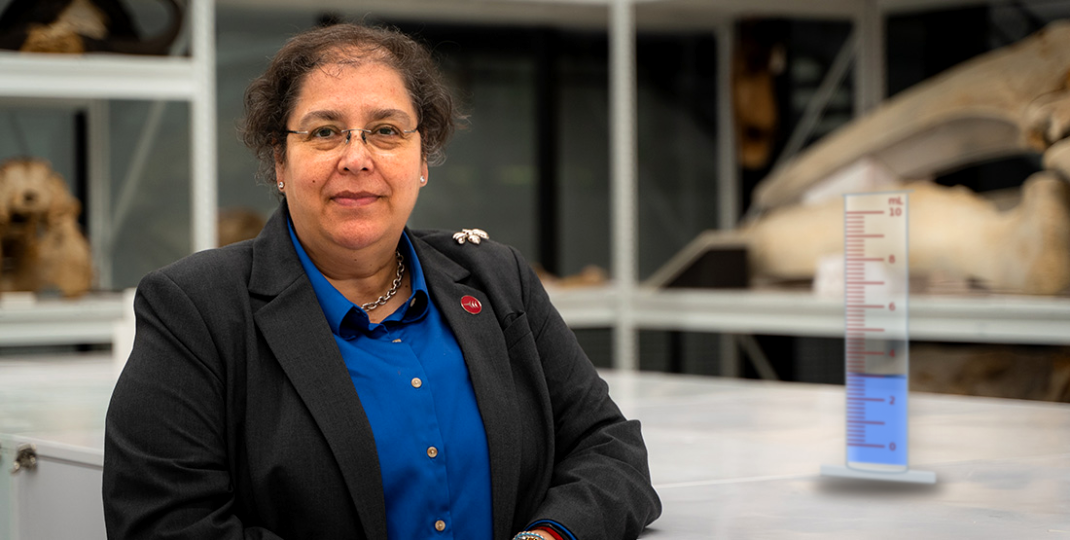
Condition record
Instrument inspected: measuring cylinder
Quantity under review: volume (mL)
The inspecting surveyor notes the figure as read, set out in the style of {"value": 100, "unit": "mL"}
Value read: {"value": 3, "unit": "mL"}
